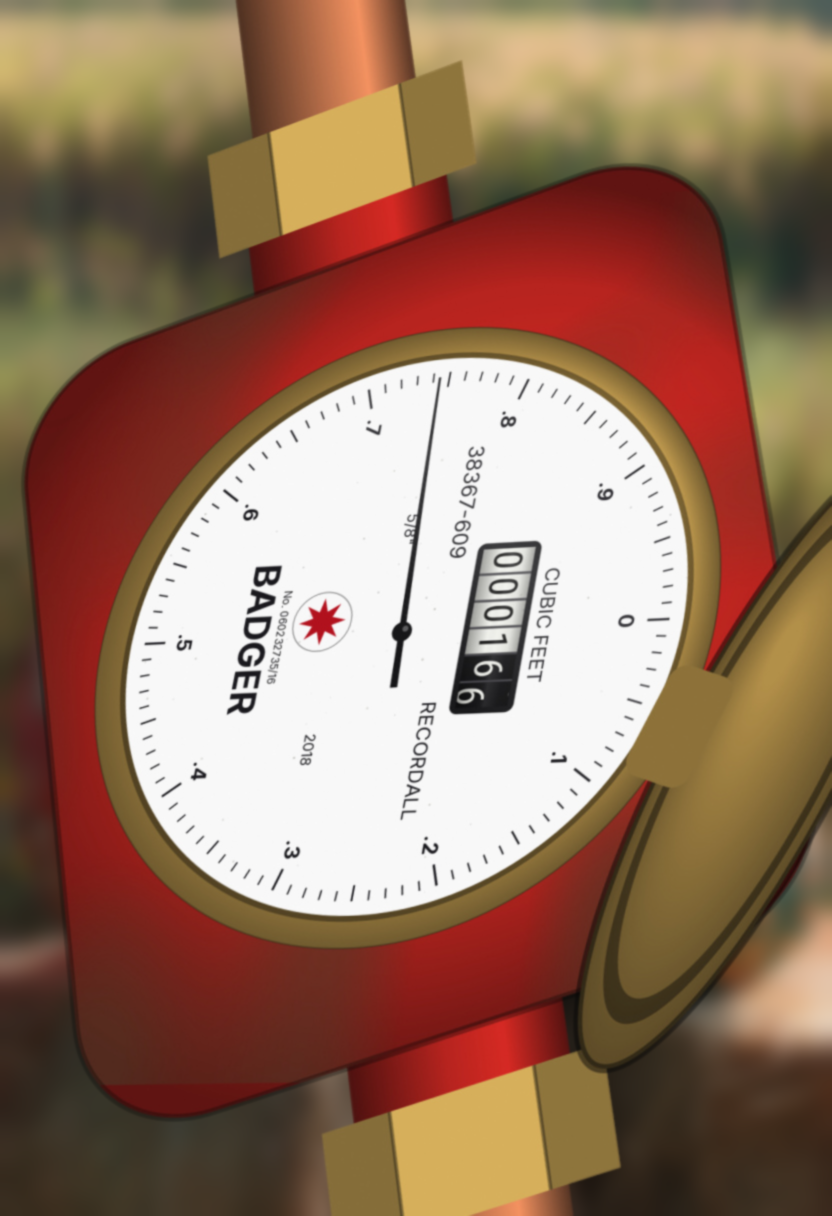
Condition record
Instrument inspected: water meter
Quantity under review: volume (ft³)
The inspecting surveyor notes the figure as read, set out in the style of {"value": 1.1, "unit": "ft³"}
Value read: {"value": 165.74, "unit": "ft³"}
